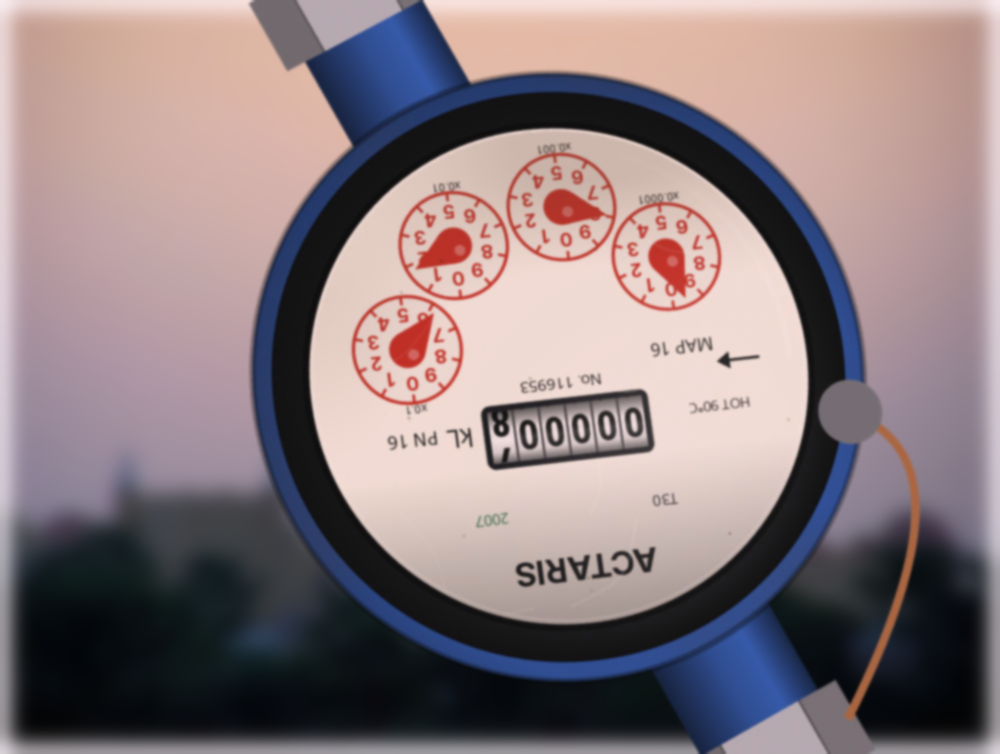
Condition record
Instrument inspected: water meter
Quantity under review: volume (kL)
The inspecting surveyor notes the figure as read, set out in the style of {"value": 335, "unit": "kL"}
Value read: {"value": 7.6179, "unit": "kL"}
